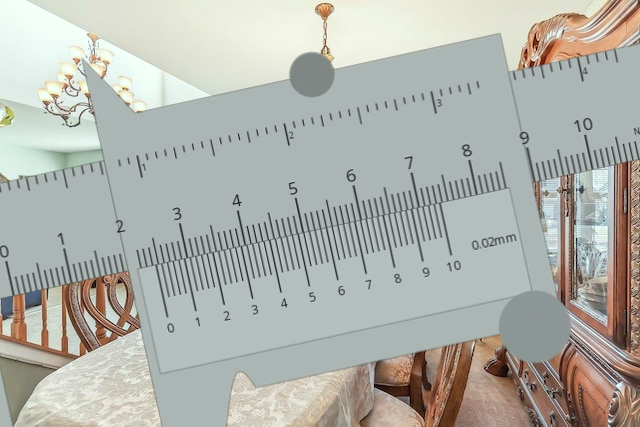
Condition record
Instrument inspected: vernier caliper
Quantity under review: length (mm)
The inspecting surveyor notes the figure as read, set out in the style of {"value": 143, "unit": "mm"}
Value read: {"value": 24.6, "unit": "mm"}
